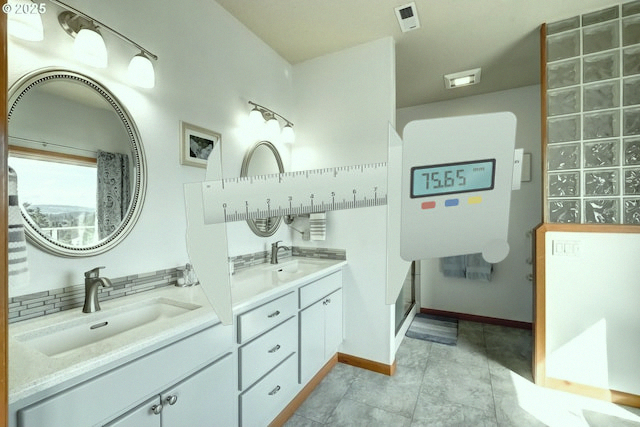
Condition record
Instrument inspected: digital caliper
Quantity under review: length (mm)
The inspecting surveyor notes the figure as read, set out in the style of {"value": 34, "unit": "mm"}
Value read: {"value": 75.65, "unit": "mm"}
